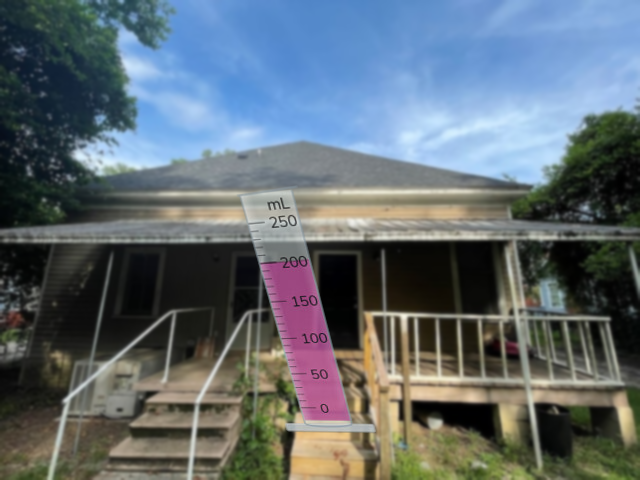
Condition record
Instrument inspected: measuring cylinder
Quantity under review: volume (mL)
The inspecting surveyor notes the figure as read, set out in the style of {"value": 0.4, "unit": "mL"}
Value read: {"value": 200, "unit": "mL"}
